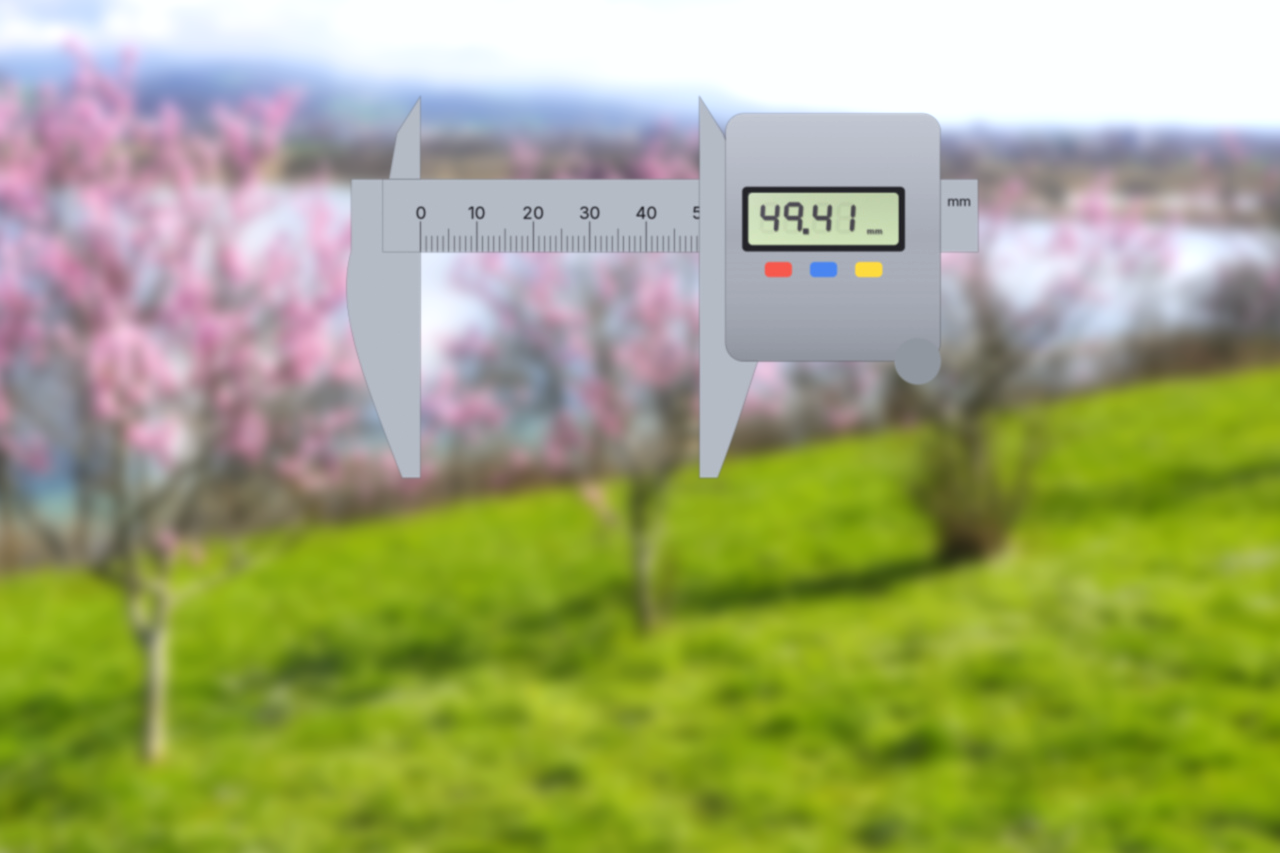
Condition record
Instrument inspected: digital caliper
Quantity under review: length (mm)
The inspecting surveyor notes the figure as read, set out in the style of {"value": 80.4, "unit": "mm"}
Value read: {"value": 49.41, "unit": "mm"}
